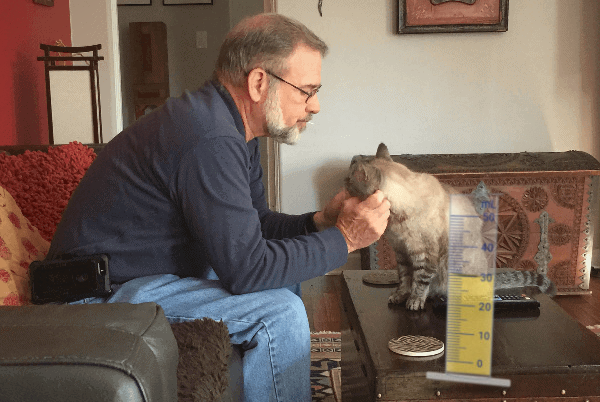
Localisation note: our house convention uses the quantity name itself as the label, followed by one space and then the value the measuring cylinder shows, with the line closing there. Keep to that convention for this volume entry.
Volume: 30 mL
